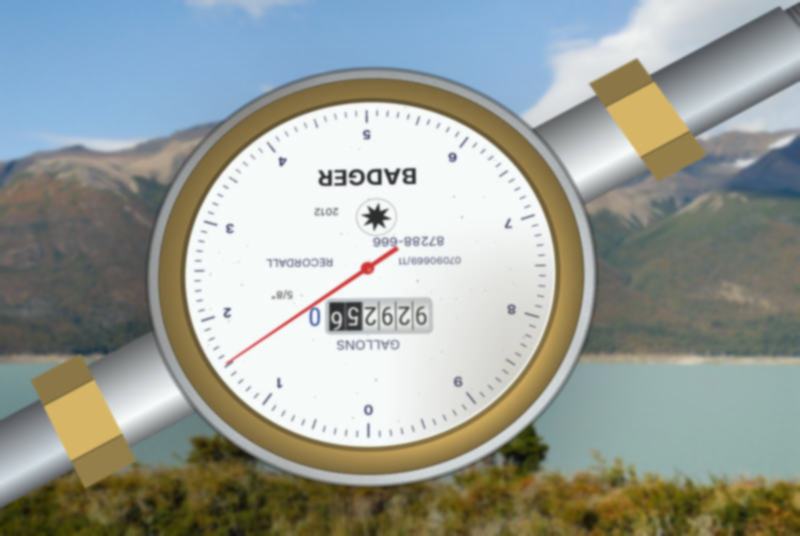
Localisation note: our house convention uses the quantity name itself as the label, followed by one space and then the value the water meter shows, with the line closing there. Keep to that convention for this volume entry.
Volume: 9292561.5 gal
